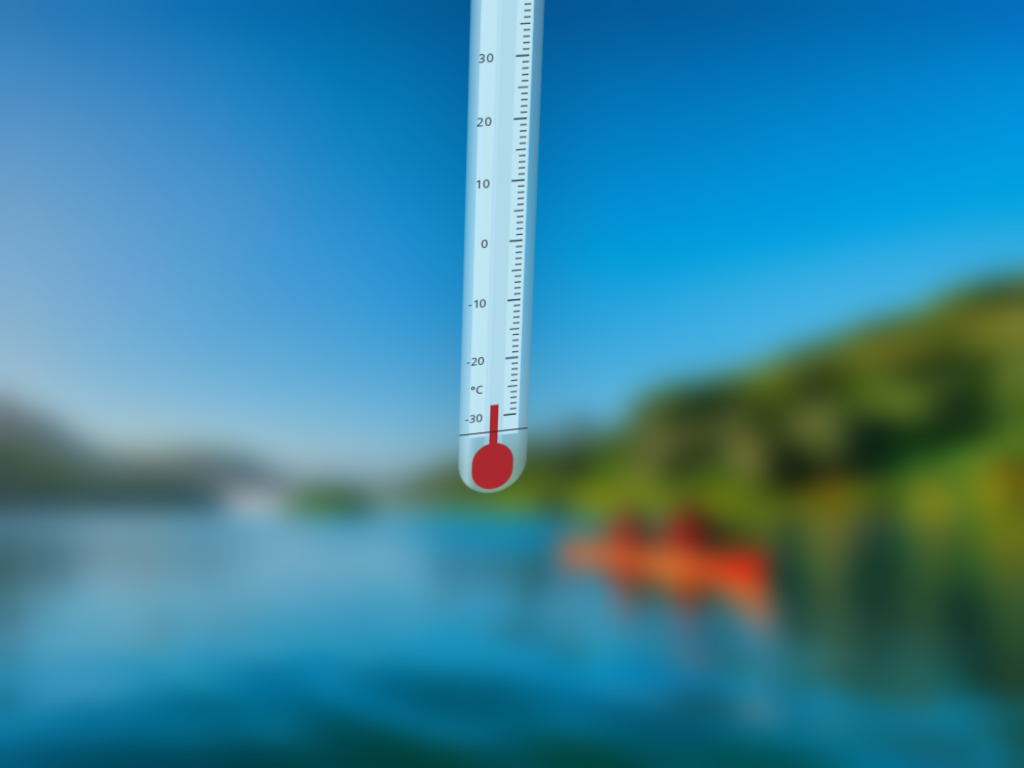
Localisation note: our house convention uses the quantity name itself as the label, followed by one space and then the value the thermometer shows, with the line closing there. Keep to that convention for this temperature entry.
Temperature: -28 °C
